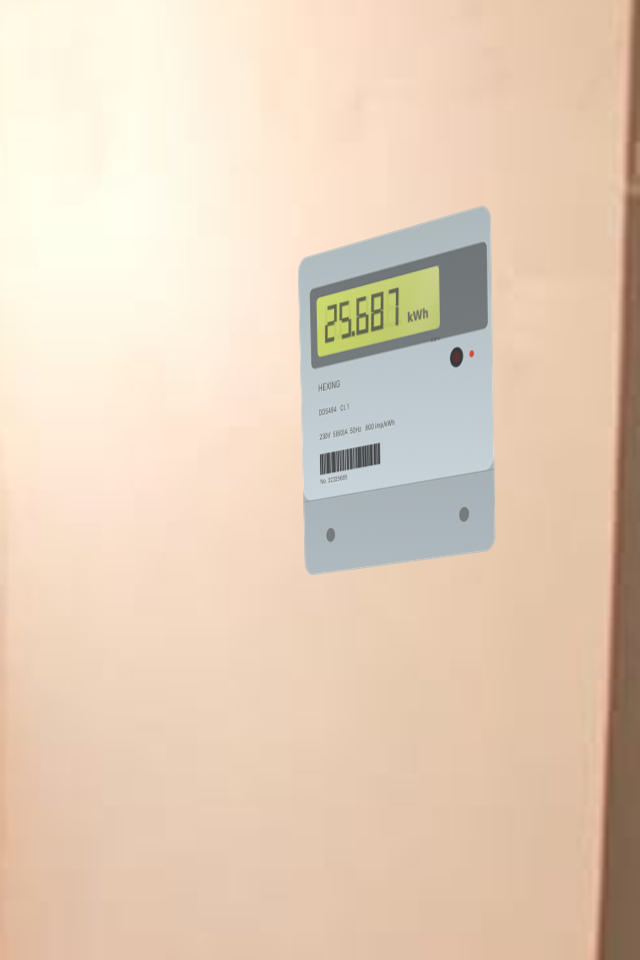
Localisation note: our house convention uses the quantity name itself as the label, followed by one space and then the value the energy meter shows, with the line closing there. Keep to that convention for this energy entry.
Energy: 25.687 kWh
